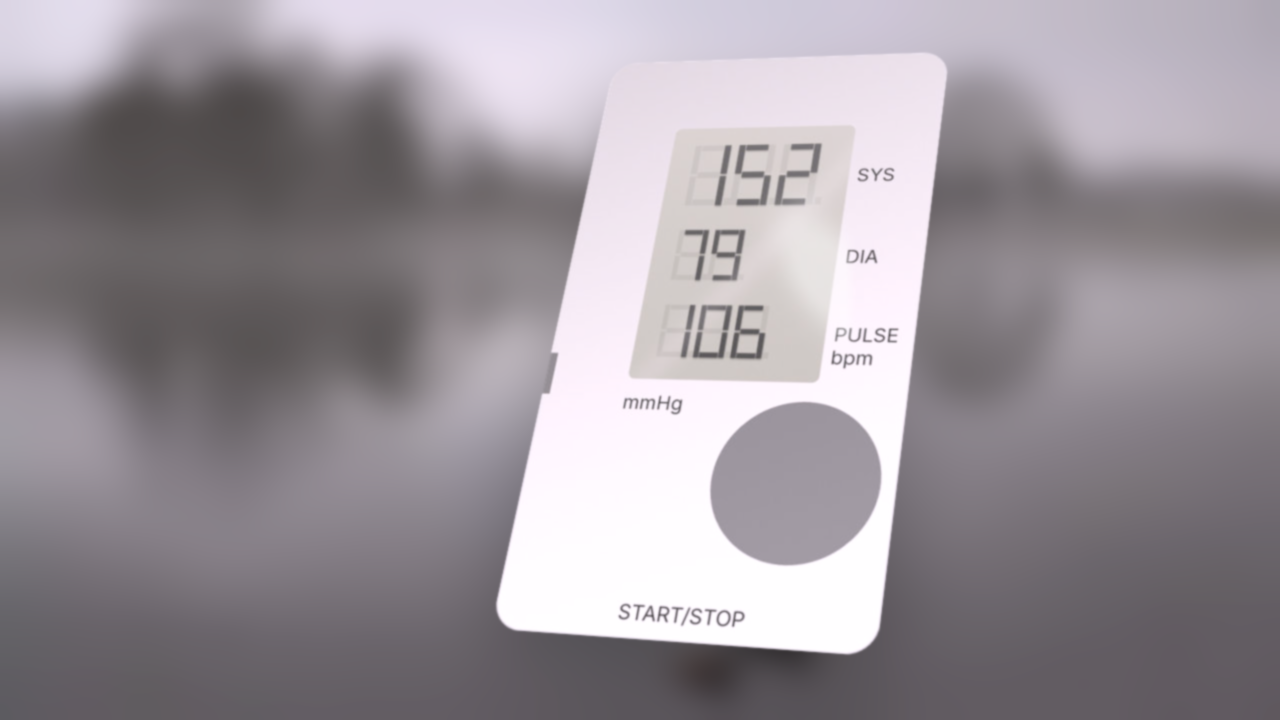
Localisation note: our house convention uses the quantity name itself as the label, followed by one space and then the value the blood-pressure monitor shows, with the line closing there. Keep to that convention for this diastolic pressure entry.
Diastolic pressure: 79 mmHg
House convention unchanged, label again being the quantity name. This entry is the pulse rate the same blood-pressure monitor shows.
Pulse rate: 106 bpm
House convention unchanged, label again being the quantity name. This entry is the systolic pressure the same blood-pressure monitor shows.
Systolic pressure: 152 mmHg
